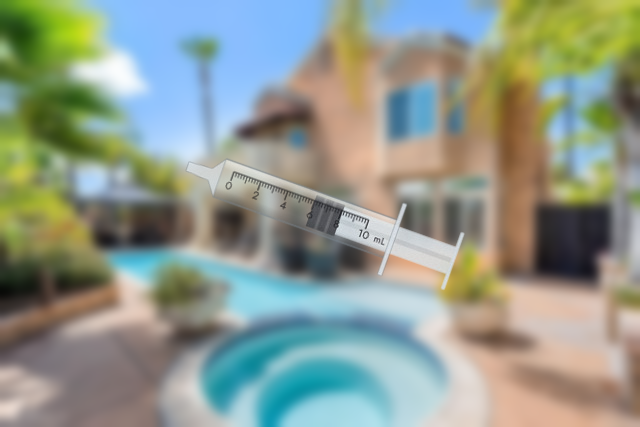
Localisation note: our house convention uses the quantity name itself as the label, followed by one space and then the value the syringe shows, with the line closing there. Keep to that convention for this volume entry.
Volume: 6 mL
